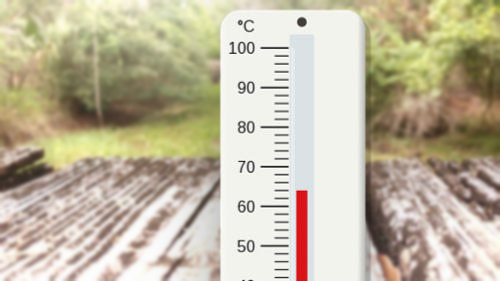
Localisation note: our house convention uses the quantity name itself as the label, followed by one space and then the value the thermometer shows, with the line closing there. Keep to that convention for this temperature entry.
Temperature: 64 °C
